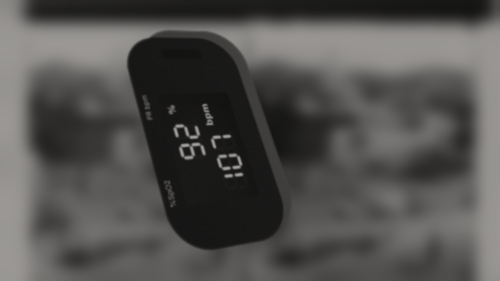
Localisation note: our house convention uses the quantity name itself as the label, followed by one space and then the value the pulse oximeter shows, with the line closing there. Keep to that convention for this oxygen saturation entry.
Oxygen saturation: 92 %
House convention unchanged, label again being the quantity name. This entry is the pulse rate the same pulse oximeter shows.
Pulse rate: 107 bpm
